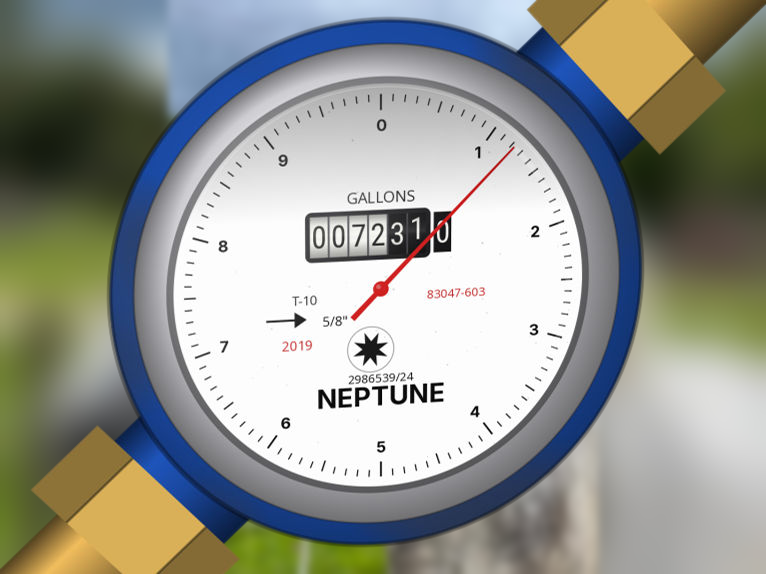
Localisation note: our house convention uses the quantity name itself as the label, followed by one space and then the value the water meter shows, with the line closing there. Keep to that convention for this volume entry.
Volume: 72311.2 gal
